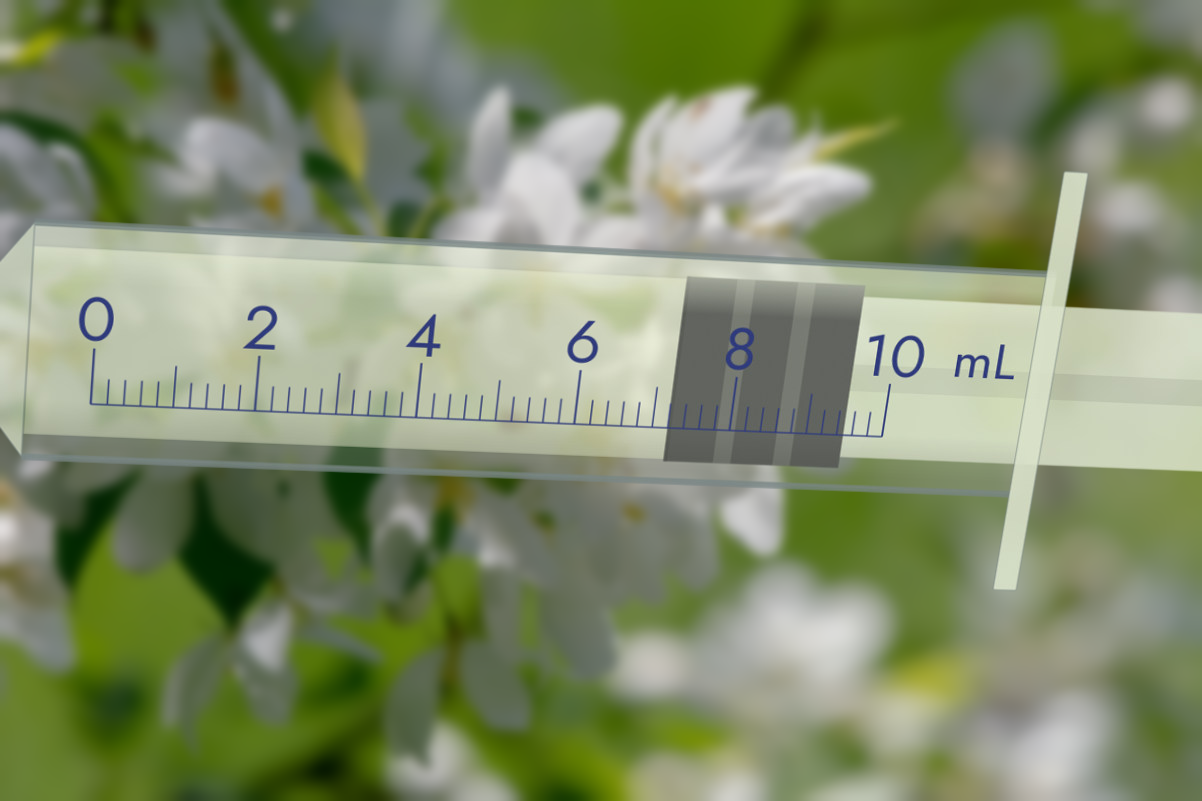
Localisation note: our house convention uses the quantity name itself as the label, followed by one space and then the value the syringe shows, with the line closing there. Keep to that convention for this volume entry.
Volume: 7.2 mL
